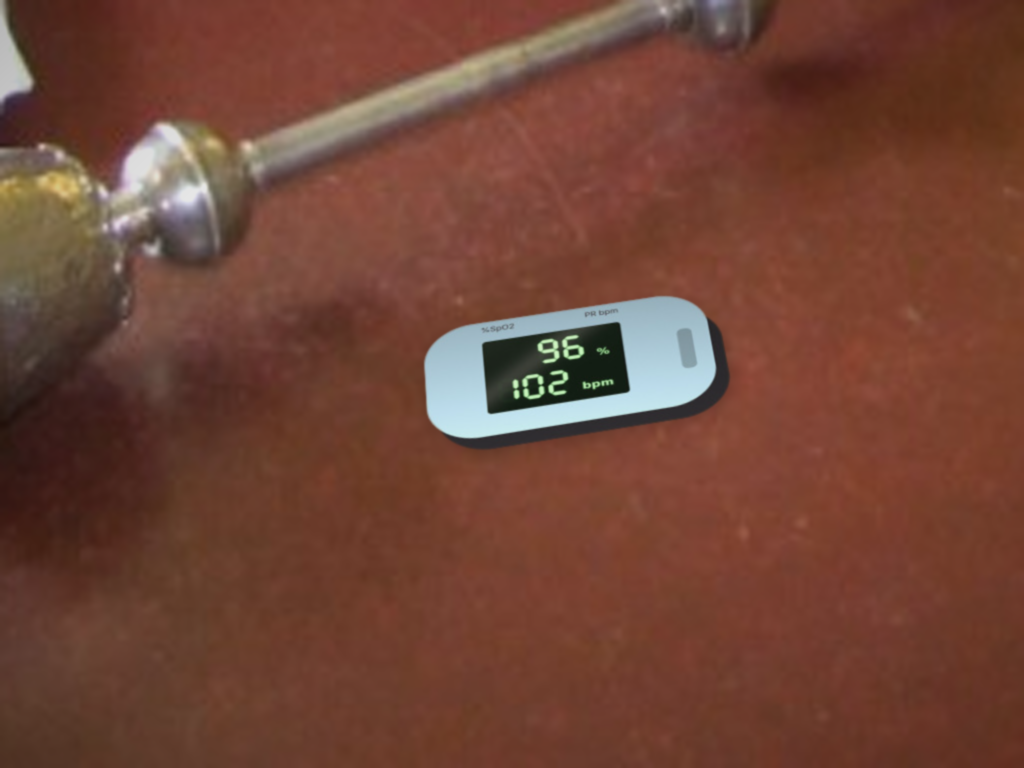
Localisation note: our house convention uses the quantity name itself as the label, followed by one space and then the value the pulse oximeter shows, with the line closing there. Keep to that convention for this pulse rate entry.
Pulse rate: 102 bpm
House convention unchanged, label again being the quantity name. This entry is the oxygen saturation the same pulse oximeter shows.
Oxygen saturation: 96 %
